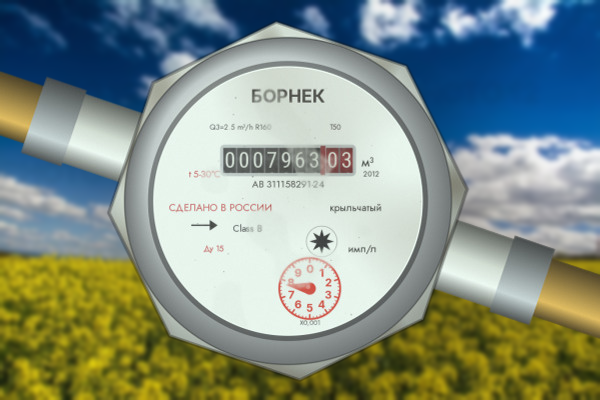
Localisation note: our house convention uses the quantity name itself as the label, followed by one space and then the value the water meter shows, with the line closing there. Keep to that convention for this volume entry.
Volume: 7963.037 m³
